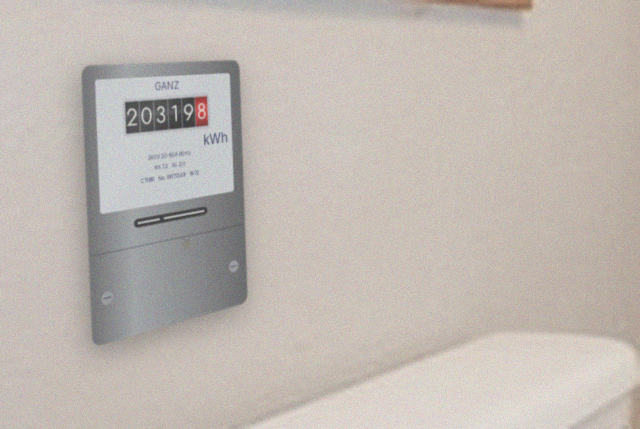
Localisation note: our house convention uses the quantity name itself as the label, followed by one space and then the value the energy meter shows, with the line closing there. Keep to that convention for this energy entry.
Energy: 20319.8 kWh
